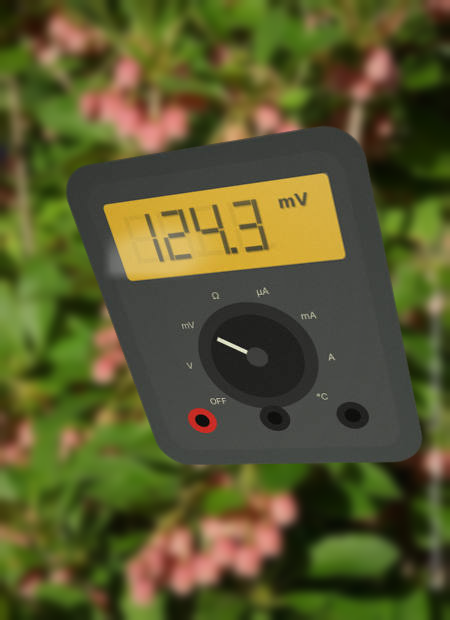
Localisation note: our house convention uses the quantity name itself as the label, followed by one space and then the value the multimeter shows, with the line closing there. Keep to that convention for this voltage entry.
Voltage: 124.3 mV
